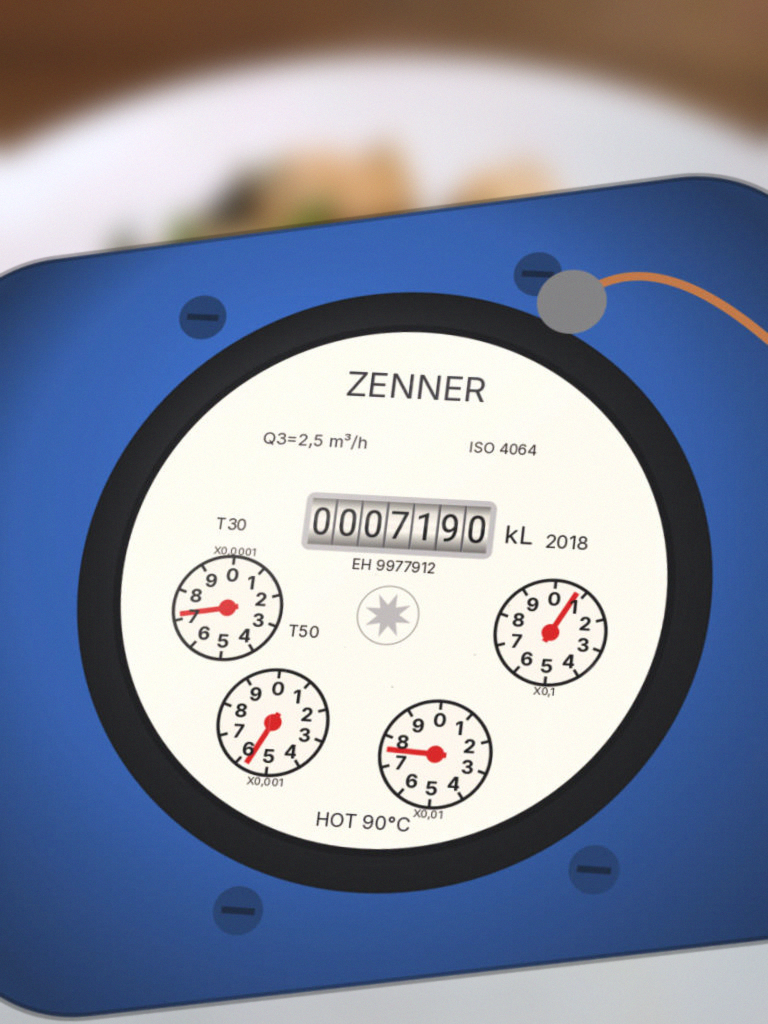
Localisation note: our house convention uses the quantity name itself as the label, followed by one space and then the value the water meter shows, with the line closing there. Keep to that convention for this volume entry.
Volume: 7190.0757 kL
